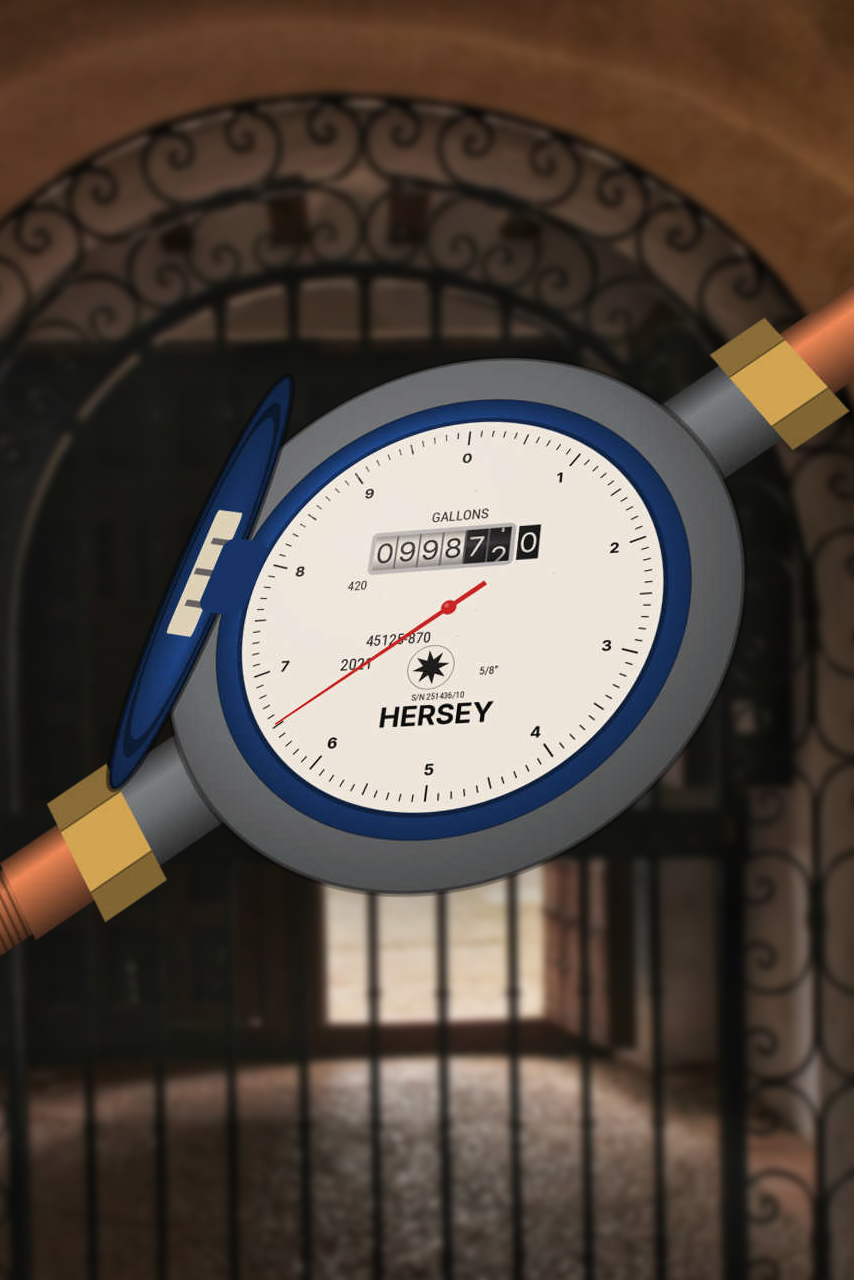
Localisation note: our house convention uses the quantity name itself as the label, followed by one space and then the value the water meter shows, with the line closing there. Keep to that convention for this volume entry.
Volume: 998716.5 gal
